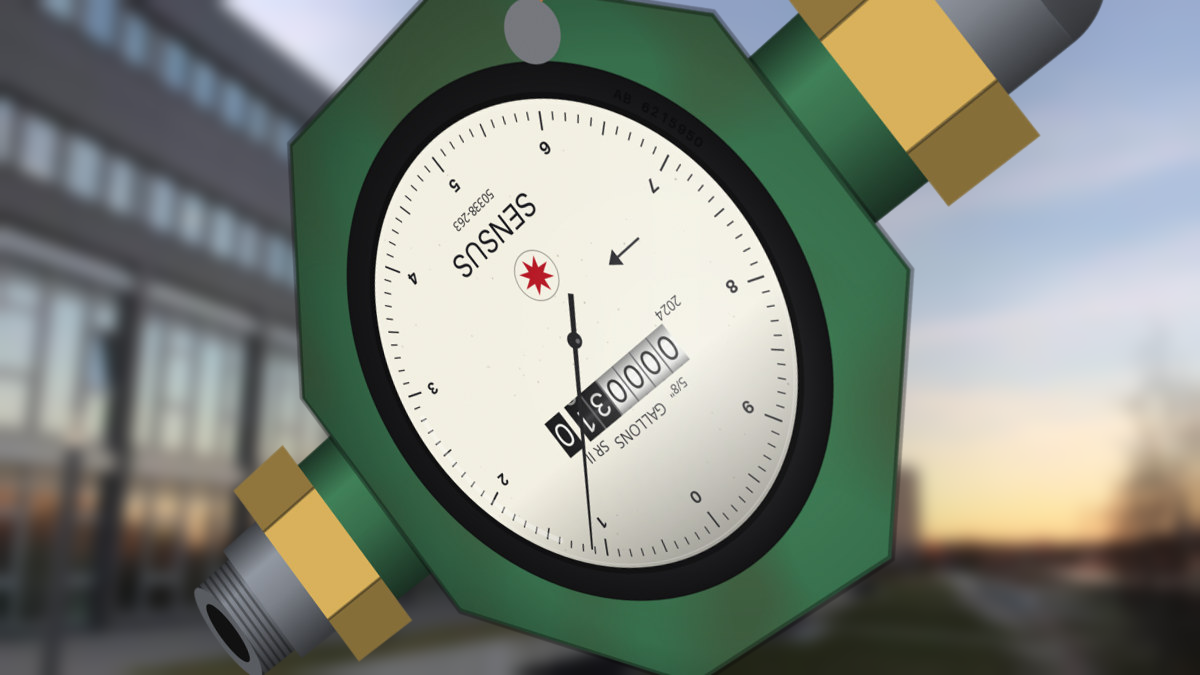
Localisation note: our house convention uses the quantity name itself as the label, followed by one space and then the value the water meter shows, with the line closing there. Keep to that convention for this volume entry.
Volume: 311.1 gal
